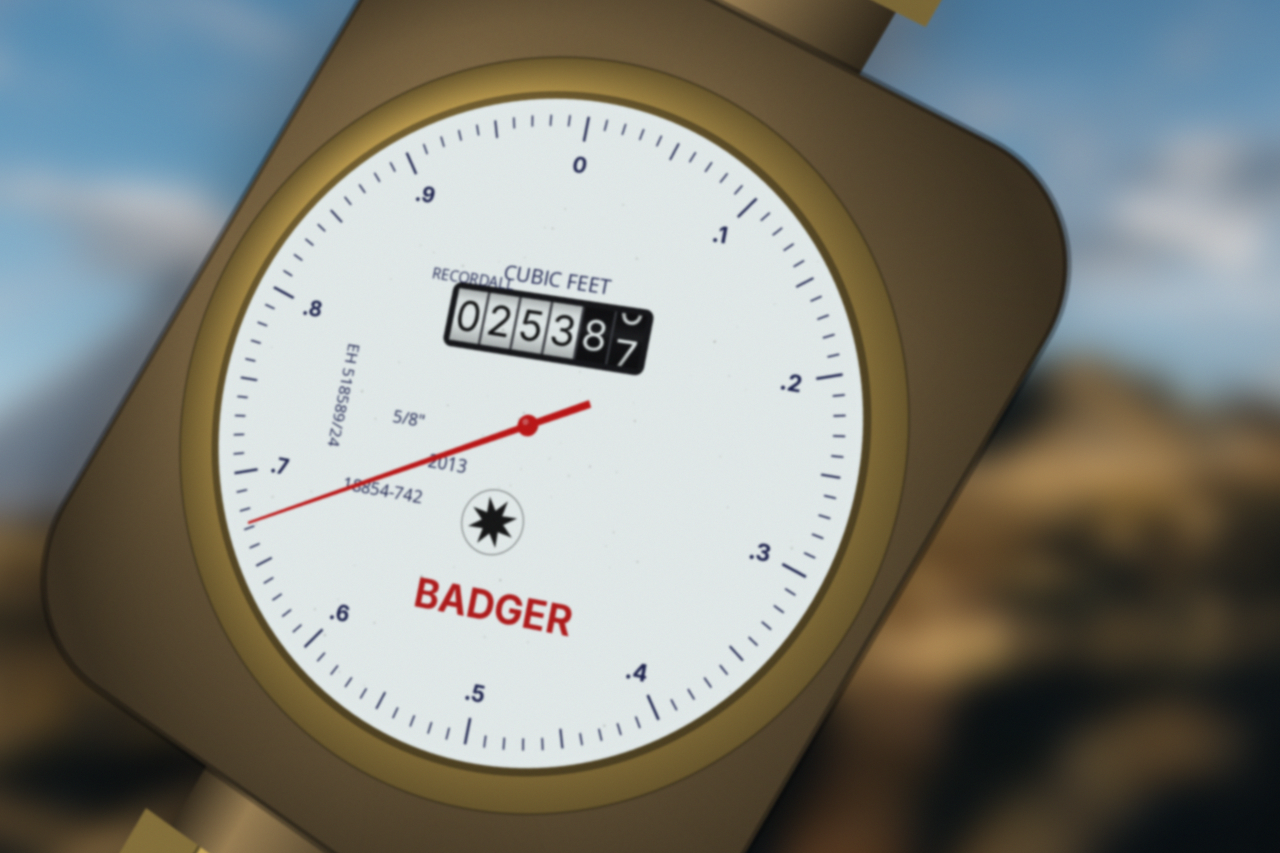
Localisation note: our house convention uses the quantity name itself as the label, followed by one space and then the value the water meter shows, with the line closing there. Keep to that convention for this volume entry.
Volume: 25386.67 ft³
